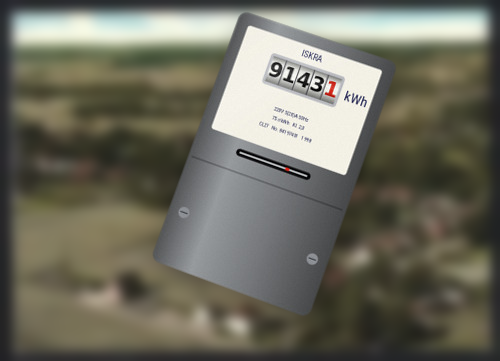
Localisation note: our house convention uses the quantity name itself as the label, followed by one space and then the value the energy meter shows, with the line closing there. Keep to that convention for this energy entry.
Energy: 9143.1 kWh
